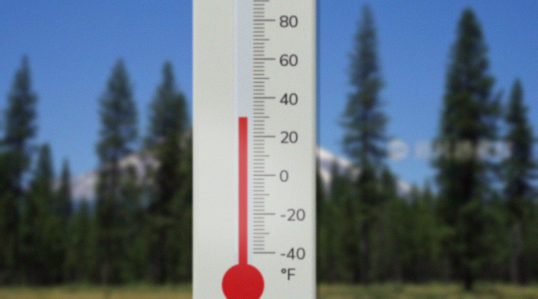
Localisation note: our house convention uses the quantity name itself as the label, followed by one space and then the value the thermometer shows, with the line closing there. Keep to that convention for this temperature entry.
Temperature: 30 °F
